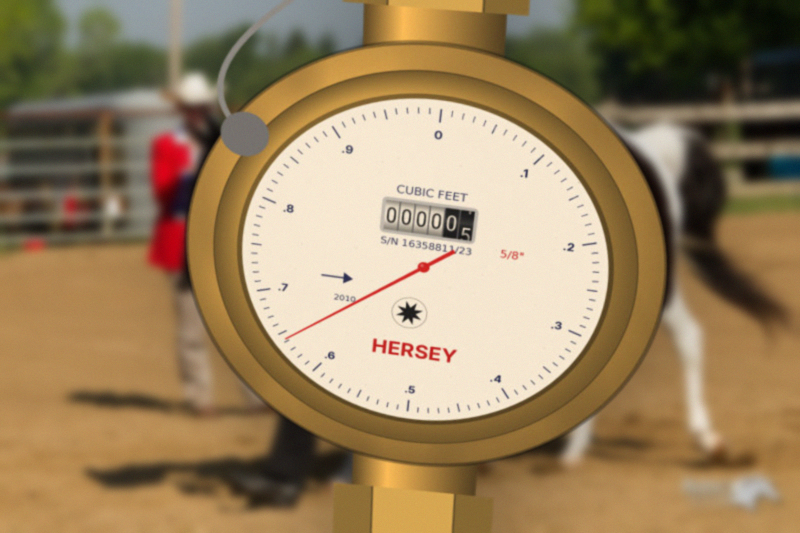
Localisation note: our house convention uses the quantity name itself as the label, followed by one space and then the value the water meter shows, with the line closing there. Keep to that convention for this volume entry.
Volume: 4.64 ft³
